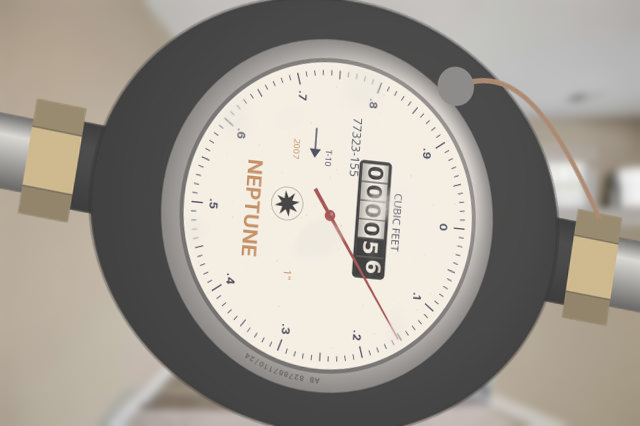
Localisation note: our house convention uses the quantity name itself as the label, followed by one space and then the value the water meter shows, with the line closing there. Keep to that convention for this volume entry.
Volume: 56.15 ft³
